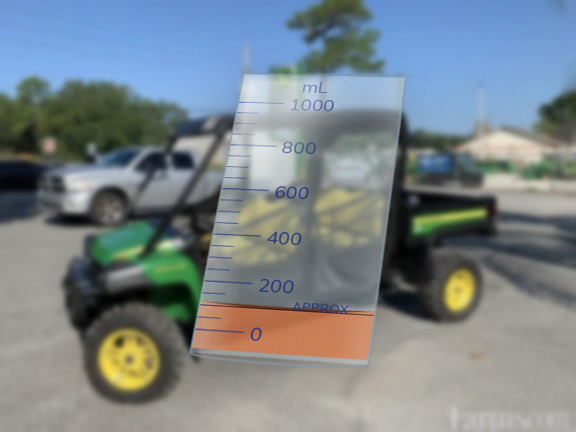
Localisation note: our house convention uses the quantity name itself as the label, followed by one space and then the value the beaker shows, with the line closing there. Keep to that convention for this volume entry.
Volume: 100 mL
